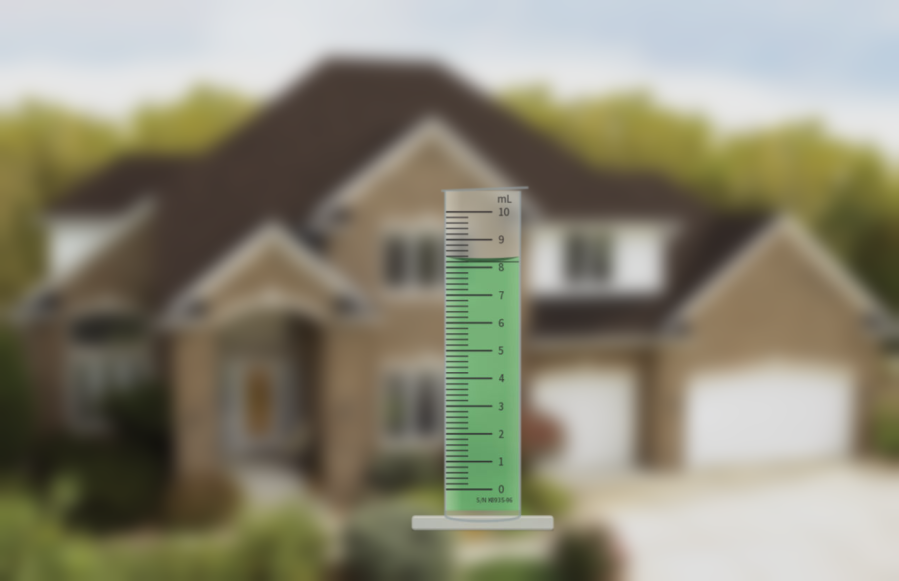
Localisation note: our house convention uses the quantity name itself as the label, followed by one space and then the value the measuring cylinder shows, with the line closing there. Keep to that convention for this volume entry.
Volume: 8.2 mL
